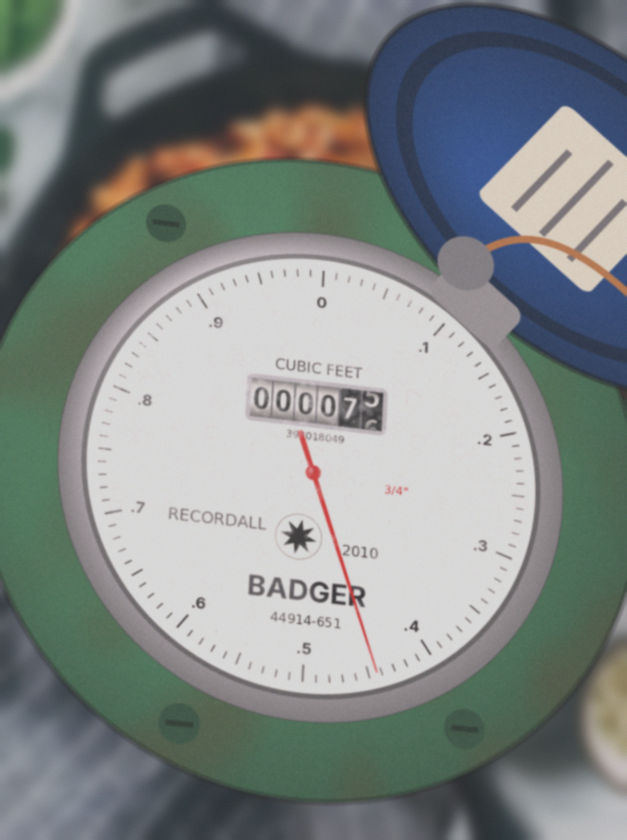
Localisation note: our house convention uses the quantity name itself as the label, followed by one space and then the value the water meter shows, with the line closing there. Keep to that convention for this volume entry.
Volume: 75.44 ft³
